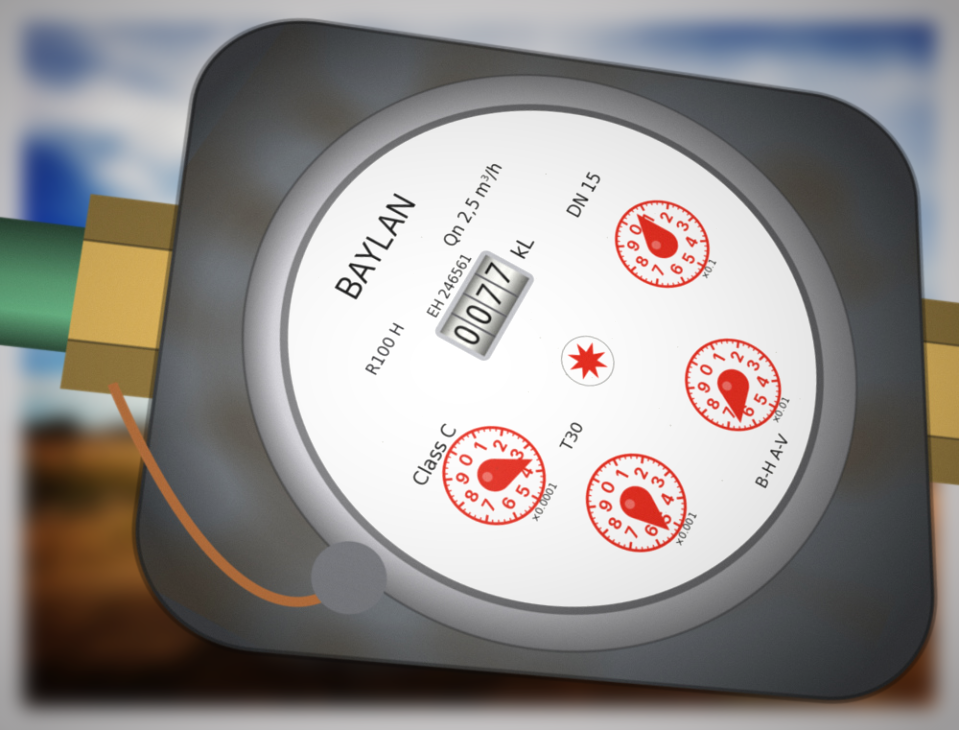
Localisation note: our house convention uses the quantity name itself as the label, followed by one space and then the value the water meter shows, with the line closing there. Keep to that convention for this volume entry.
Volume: 77.0653 kL
